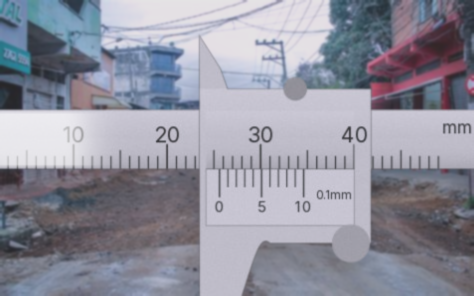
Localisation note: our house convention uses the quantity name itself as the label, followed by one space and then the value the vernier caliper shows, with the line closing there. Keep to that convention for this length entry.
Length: 25.6 mm
